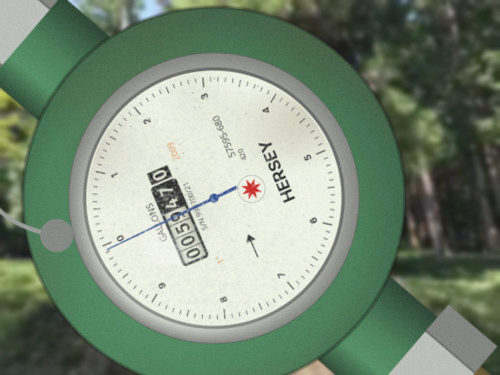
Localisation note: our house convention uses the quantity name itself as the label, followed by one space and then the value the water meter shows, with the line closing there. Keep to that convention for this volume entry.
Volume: 59469.9 gal
